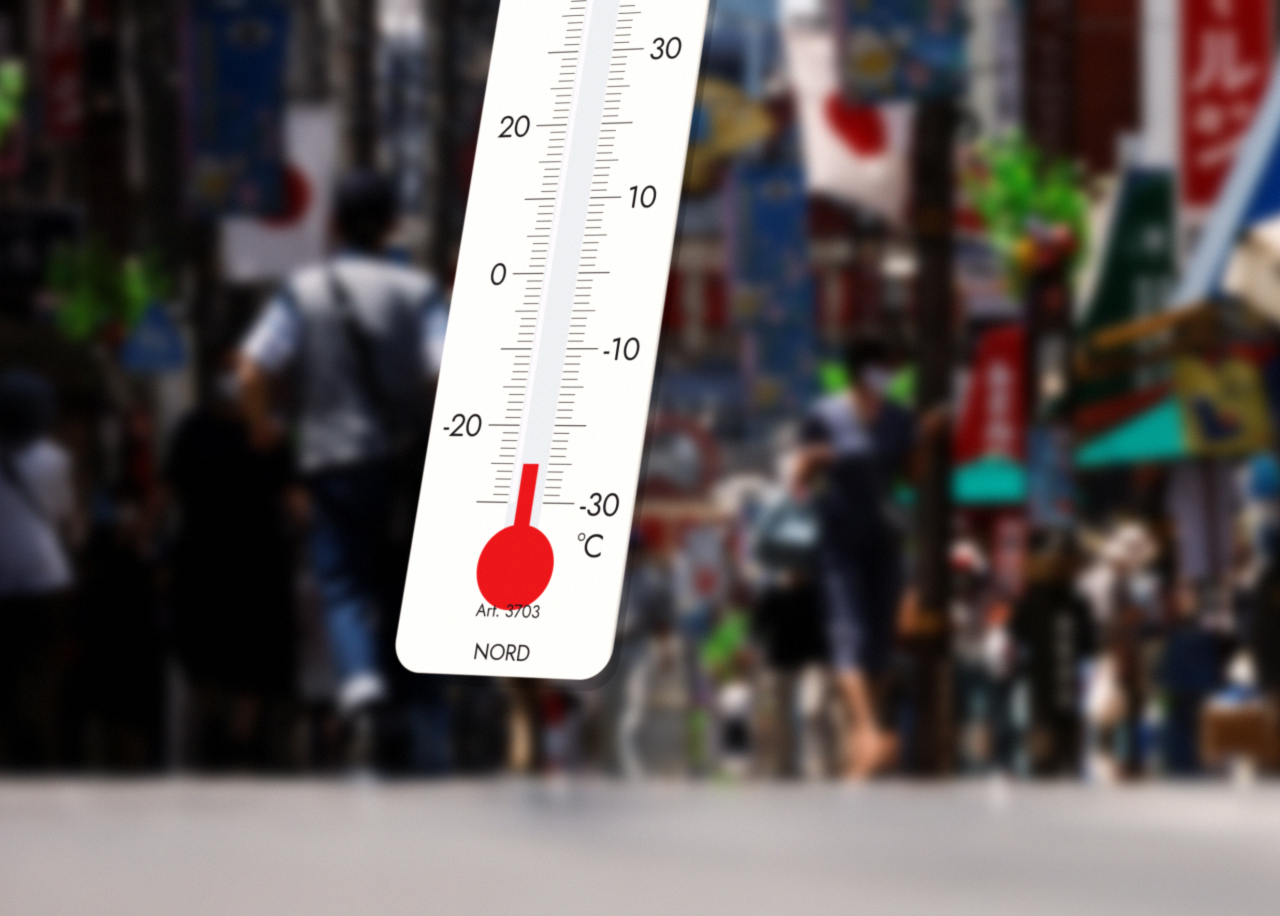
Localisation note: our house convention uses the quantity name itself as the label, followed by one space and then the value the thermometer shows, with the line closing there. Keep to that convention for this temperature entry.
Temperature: -25 °C
